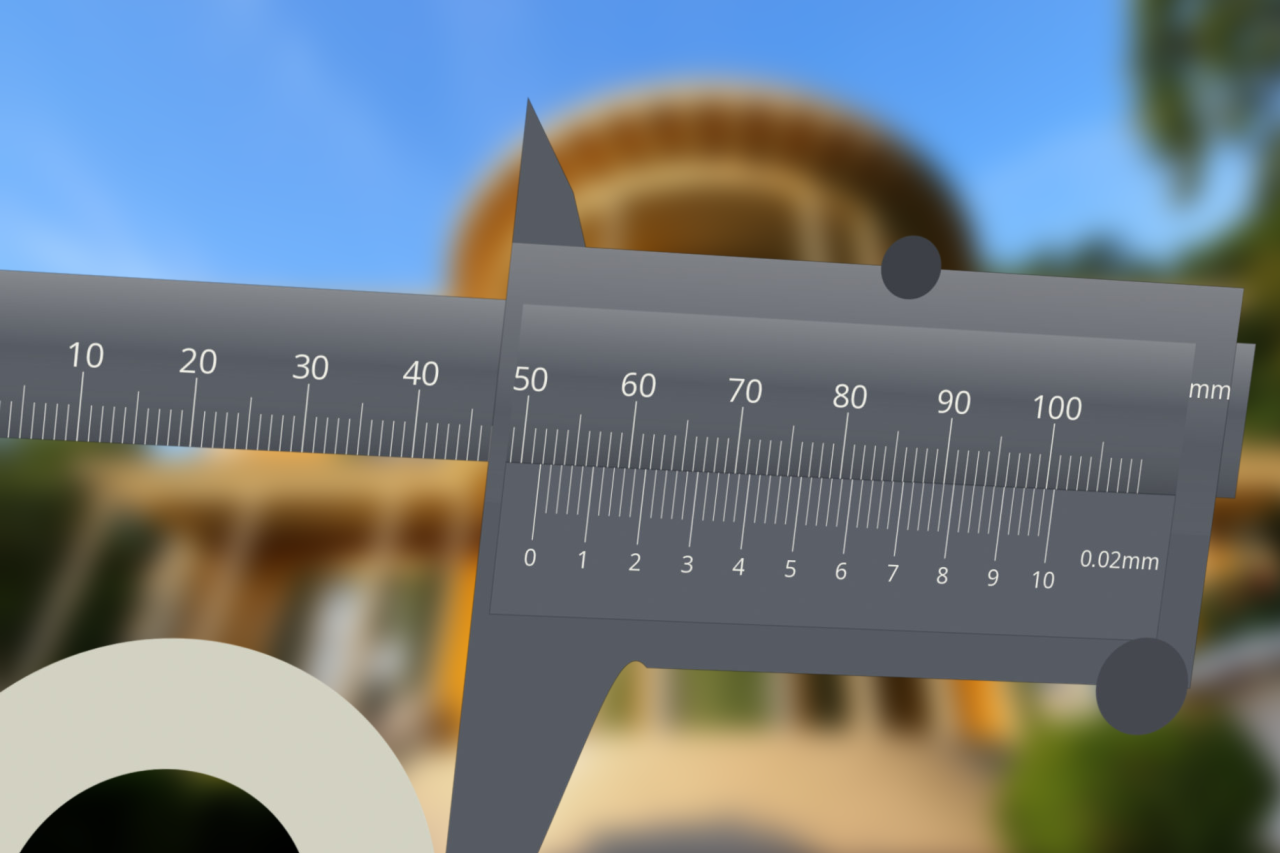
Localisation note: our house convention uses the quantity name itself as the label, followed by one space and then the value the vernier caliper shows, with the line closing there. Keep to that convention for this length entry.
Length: 51.8 mm
